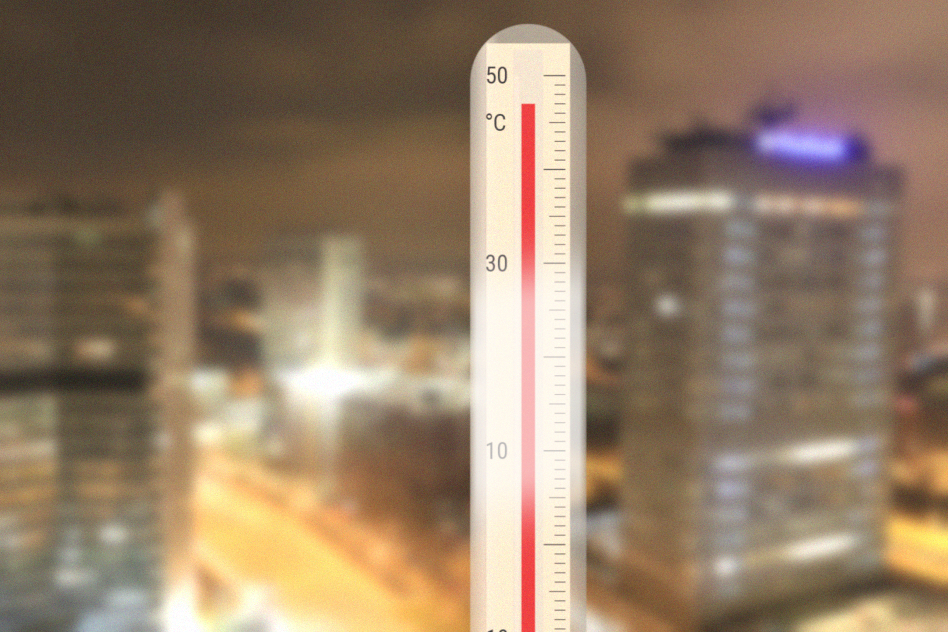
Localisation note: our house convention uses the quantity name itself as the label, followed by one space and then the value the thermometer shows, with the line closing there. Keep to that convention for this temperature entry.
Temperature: 47 °C
